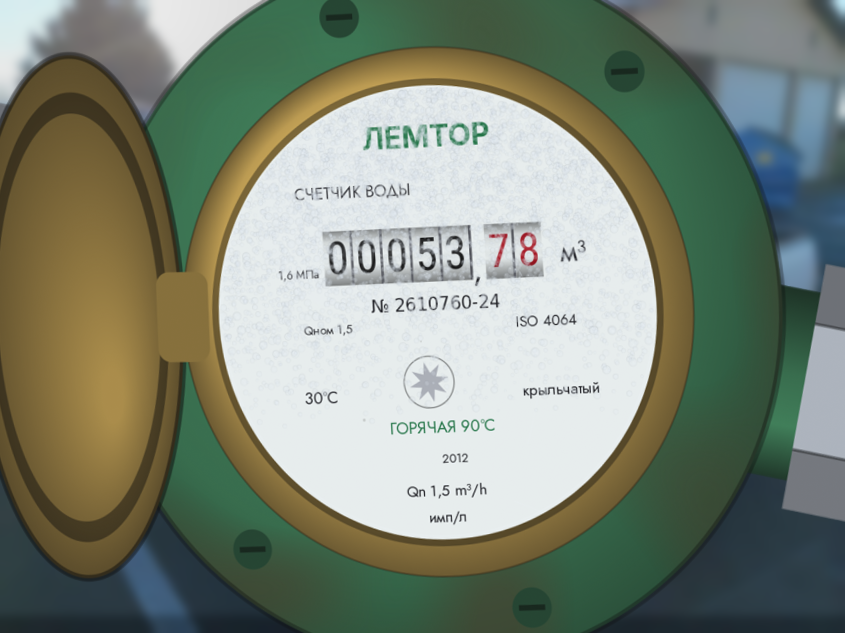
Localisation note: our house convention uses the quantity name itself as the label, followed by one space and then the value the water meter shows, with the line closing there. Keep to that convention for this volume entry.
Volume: 53.78 m³
